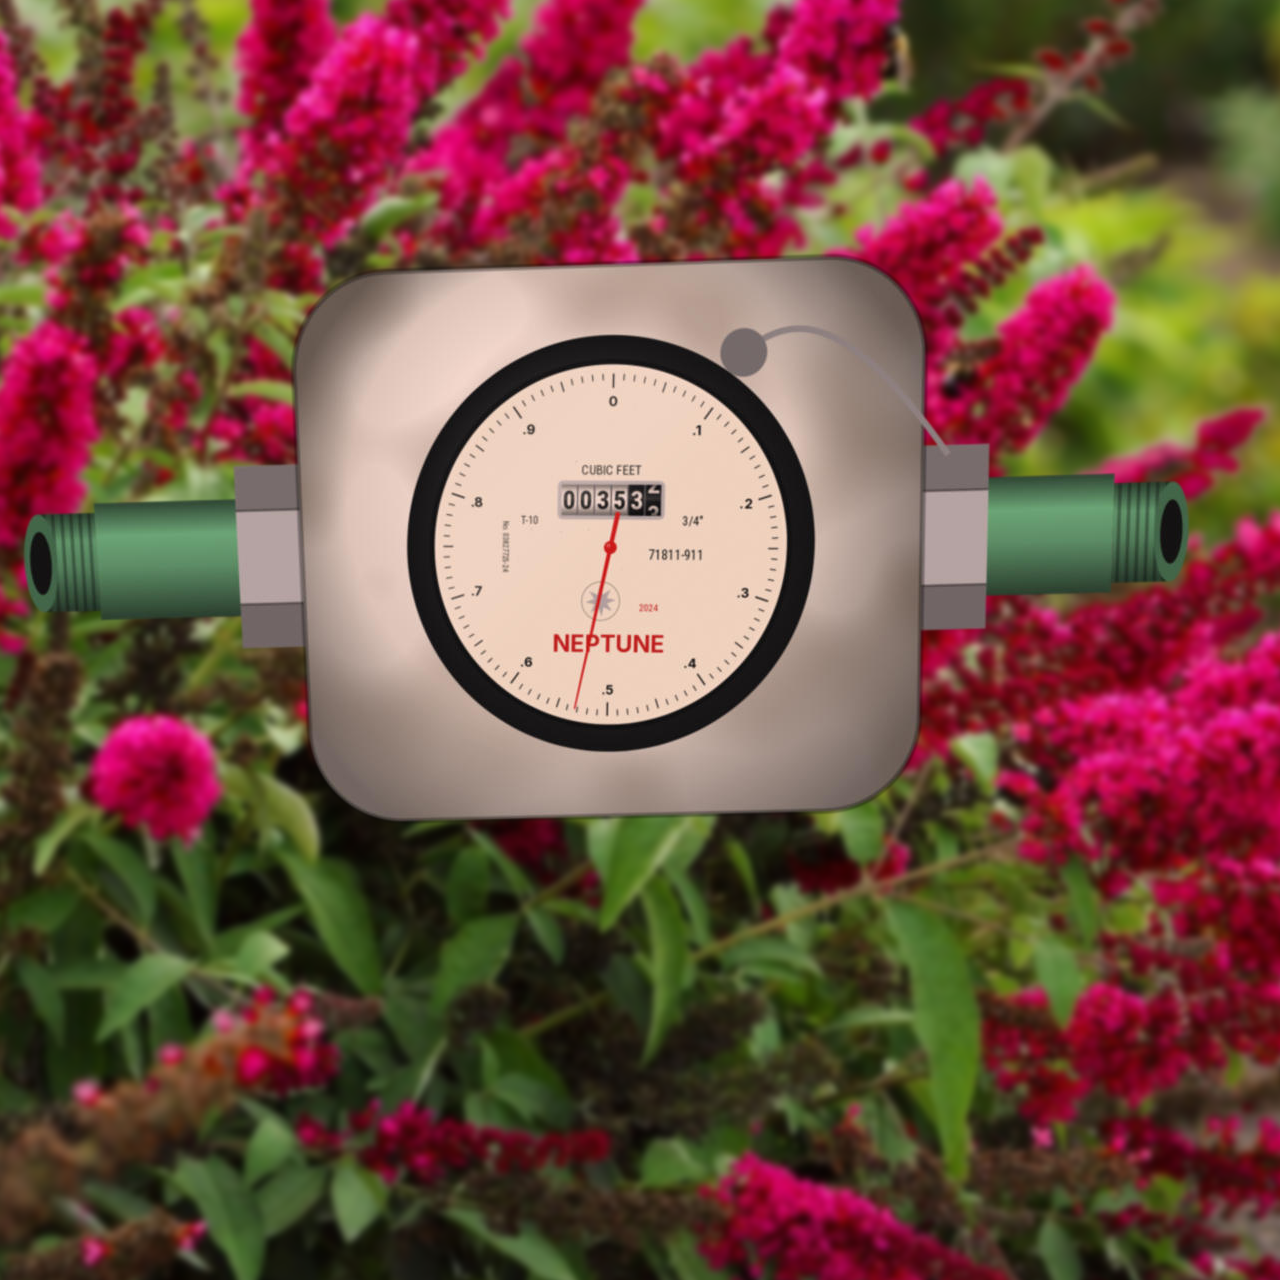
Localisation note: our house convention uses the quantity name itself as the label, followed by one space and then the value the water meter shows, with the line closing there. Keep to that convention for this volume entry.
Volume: 3532.53 ft³
